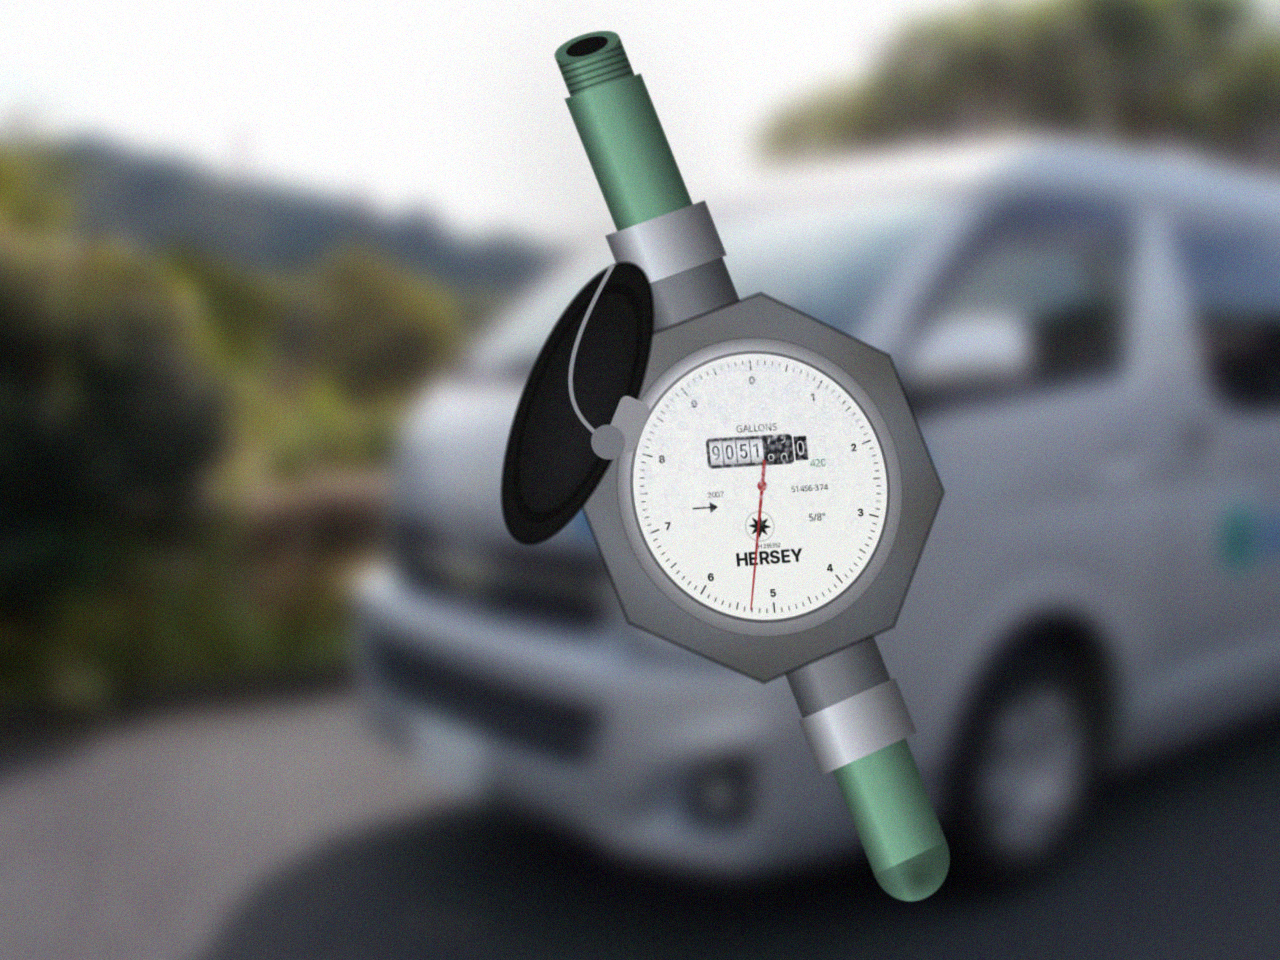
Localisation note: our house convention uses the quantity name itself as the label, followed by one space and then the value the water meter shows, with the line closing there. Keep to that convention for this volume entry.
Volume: 9051795.3 gal
